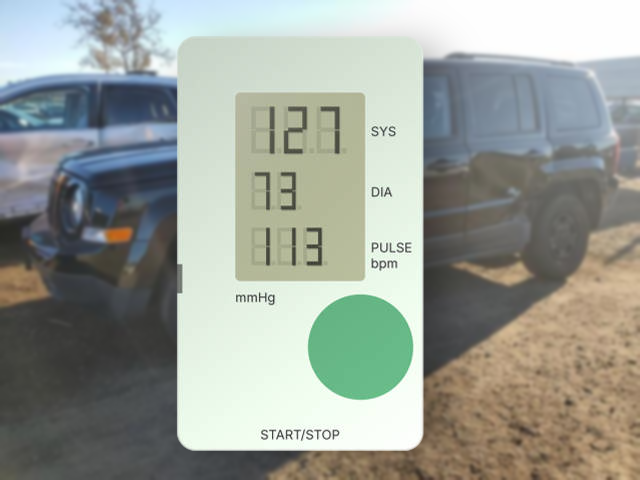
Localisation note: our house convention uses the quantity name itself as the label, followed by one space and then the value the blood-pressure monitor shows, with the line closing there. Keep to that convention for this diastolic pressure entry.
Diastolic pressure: 73 mmHg
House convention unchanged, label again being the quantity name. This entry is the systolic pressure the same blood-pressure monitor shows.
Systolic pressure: 127 mmHg
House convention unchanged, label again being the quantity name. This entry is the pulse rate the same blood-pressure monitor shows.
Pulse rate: 113 bpm
